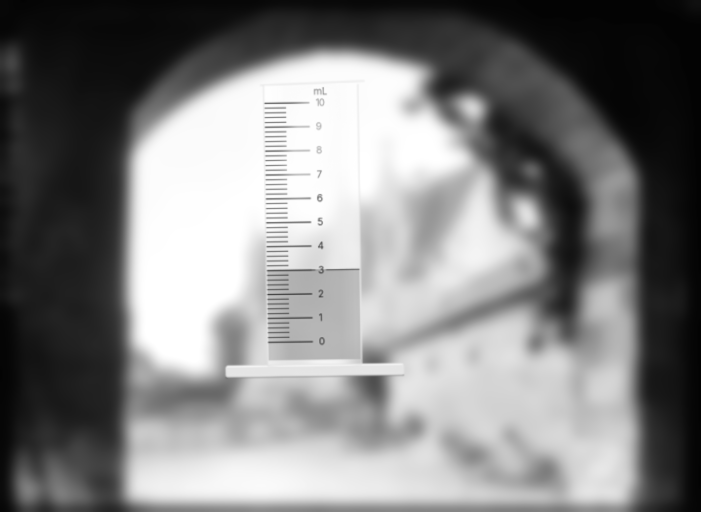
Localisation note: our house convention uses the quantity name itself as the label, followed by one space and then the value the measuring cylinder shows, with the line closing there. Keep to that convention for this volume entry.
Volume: 3 mL
